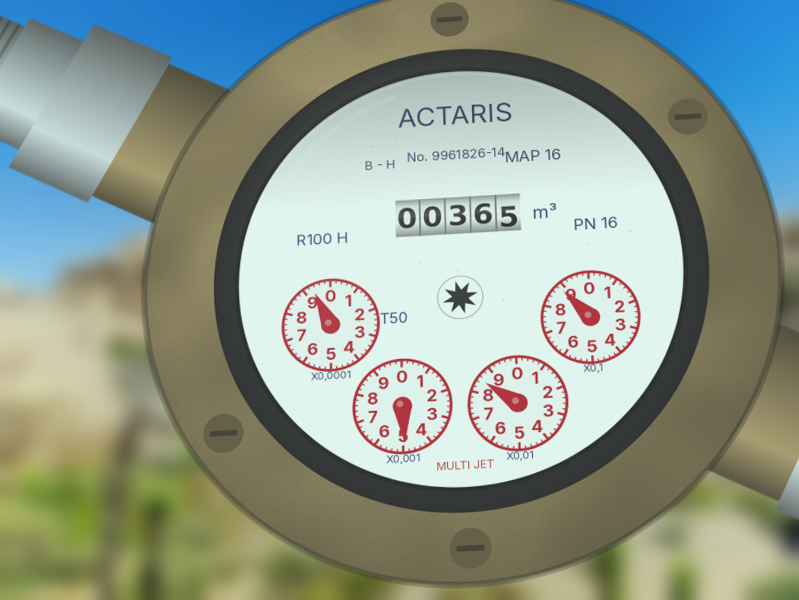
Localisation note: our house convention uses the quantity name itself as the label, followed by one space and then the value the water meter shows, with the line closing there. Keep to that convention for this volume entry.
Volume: 364.8849 m³
